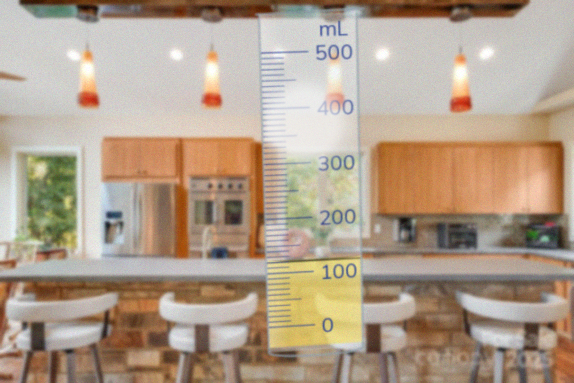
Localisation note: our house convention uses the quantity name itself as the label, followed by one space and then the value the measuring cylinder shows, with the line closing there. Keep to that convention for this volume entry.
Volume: 120 mL
